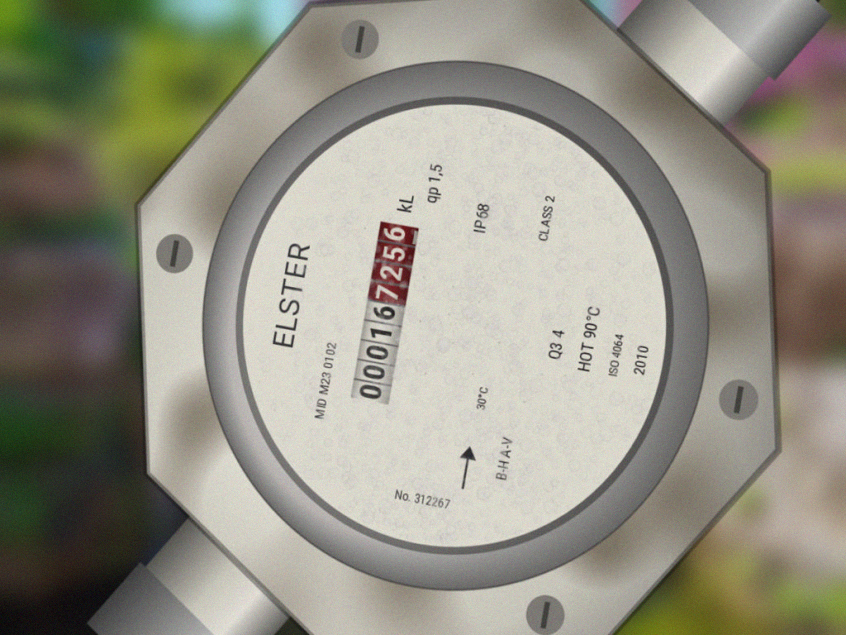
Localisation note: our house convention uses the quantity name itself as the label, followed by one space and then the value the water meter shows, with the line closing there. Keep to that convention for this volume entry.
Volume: 16.7256 kL
